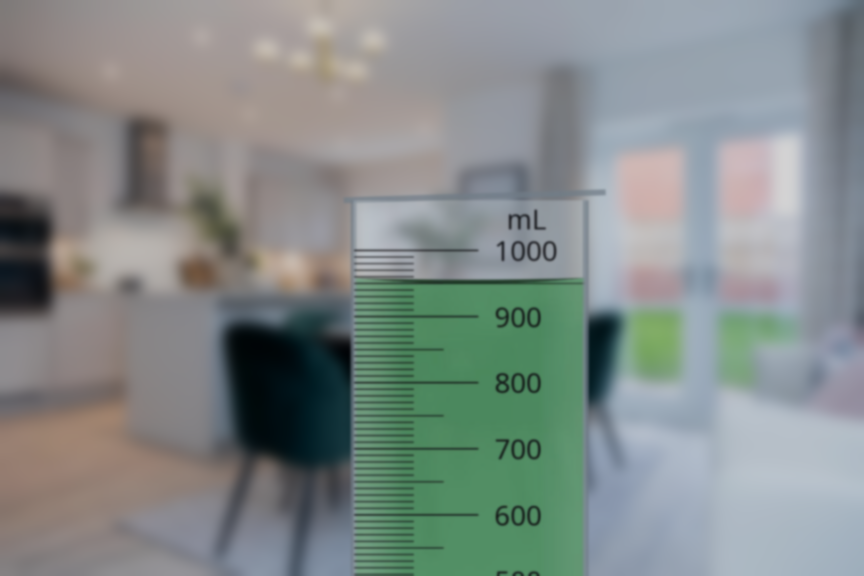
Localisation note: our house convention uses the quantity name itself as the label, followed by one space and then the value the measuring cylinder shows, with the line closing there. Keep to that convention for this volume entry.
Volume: 950 mL
